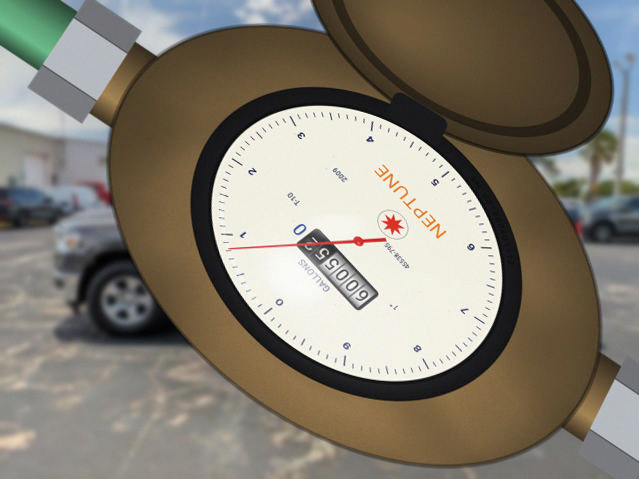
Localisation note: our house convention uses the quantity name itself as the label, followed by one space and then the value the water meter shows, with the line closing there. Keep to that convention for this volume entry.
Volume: 6005520.8 gal
